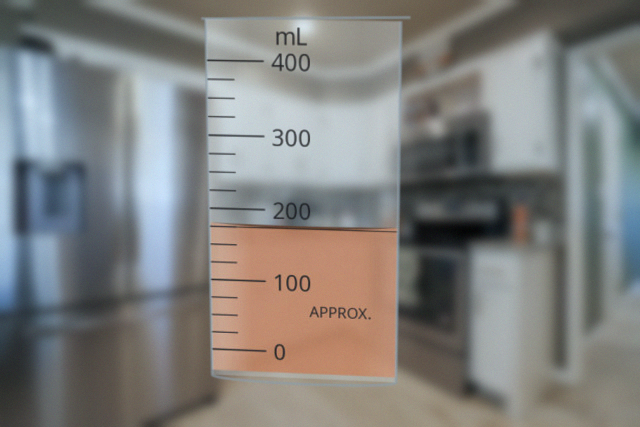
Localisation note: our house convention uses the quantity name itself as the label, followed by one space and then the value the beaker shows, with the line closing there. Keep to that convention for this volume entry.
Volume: 175 mL
